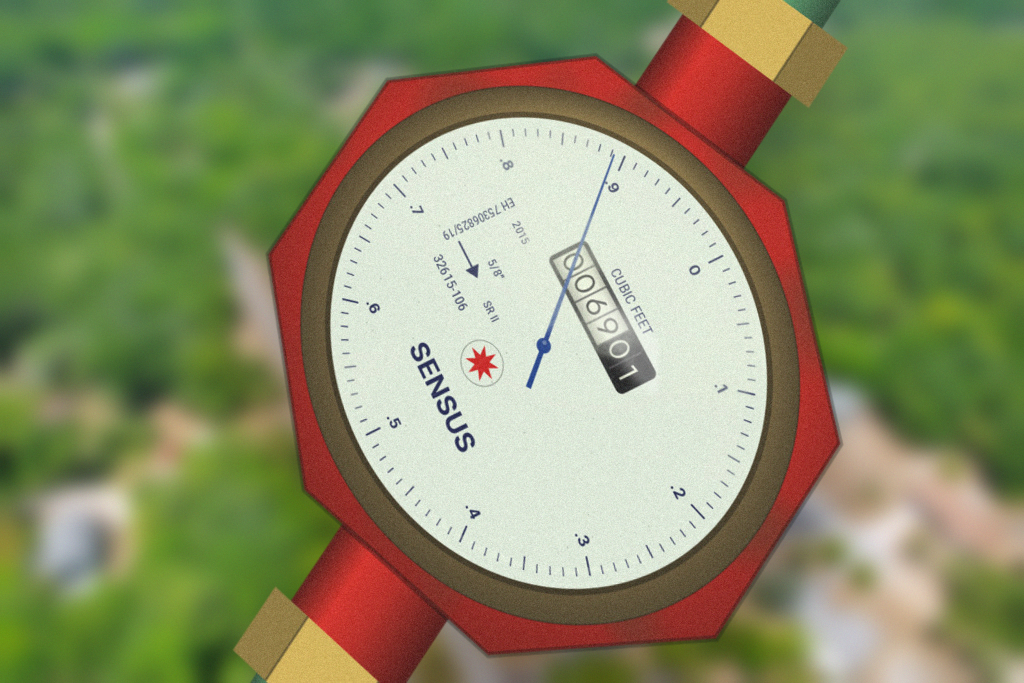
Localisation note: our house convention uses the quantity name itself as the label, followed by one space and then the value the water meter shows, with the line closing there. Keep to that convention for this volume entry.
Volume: 6900.89 ft³
